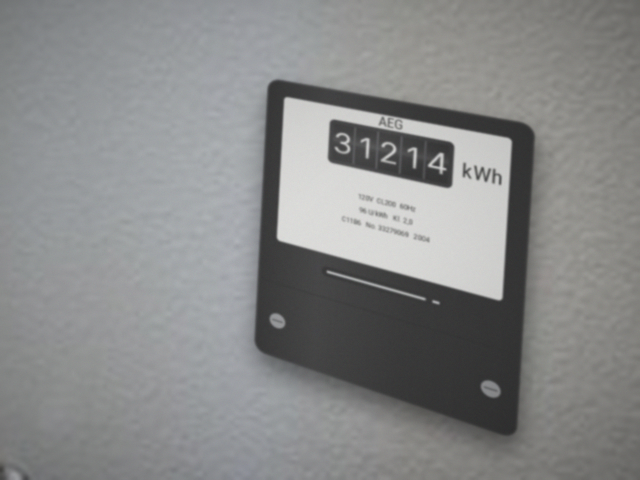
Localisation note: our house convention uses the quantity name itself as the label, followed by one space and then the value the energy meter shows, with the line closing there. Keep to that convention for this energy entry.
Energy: 31214 kWh
